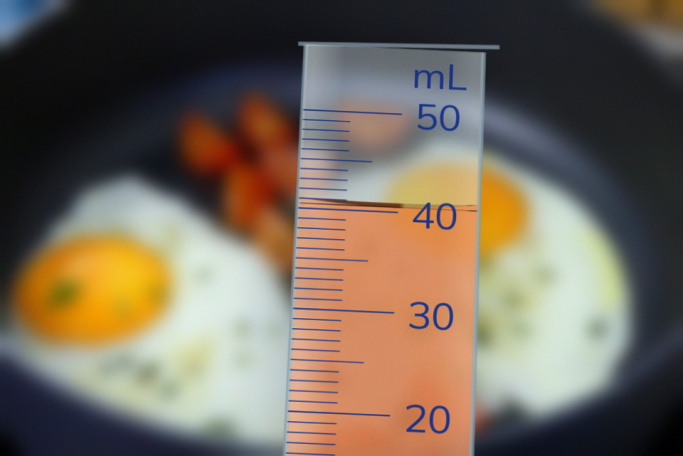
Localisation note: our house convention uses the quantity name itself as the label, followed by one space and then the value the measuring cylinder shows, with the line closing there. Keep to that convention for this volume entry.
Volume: 40.5 mL
